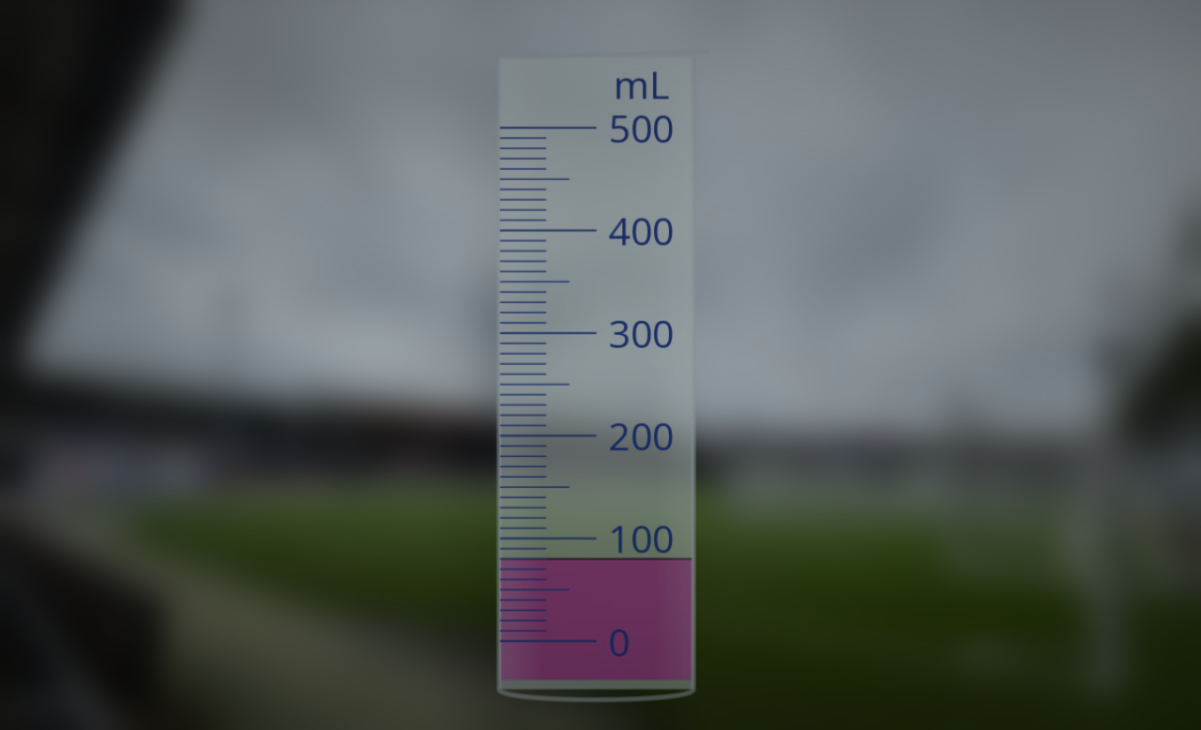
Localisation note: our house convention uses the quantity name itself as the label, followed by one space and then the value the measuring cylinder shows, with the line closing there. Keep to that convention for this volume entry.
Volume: 80 mL
